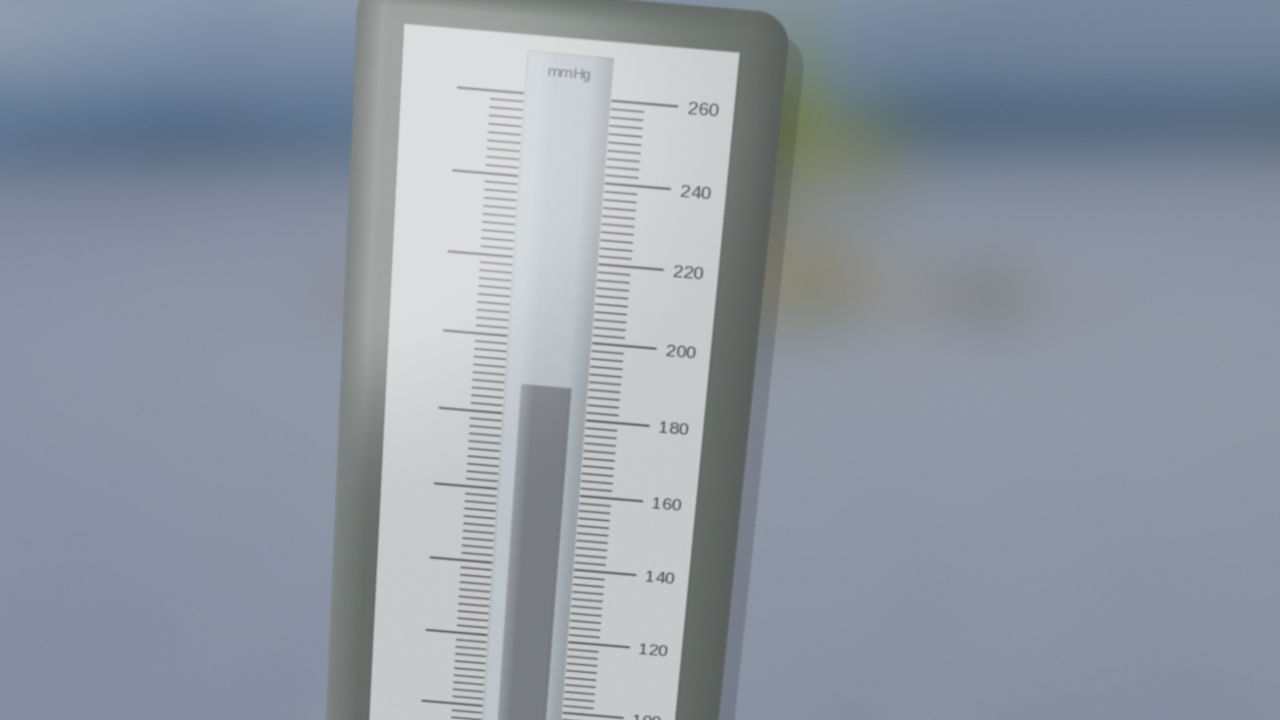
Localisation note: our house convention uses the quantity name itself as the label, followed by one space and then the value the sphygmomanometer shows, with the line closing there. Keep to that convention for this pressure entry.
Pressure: 188 mmHg
